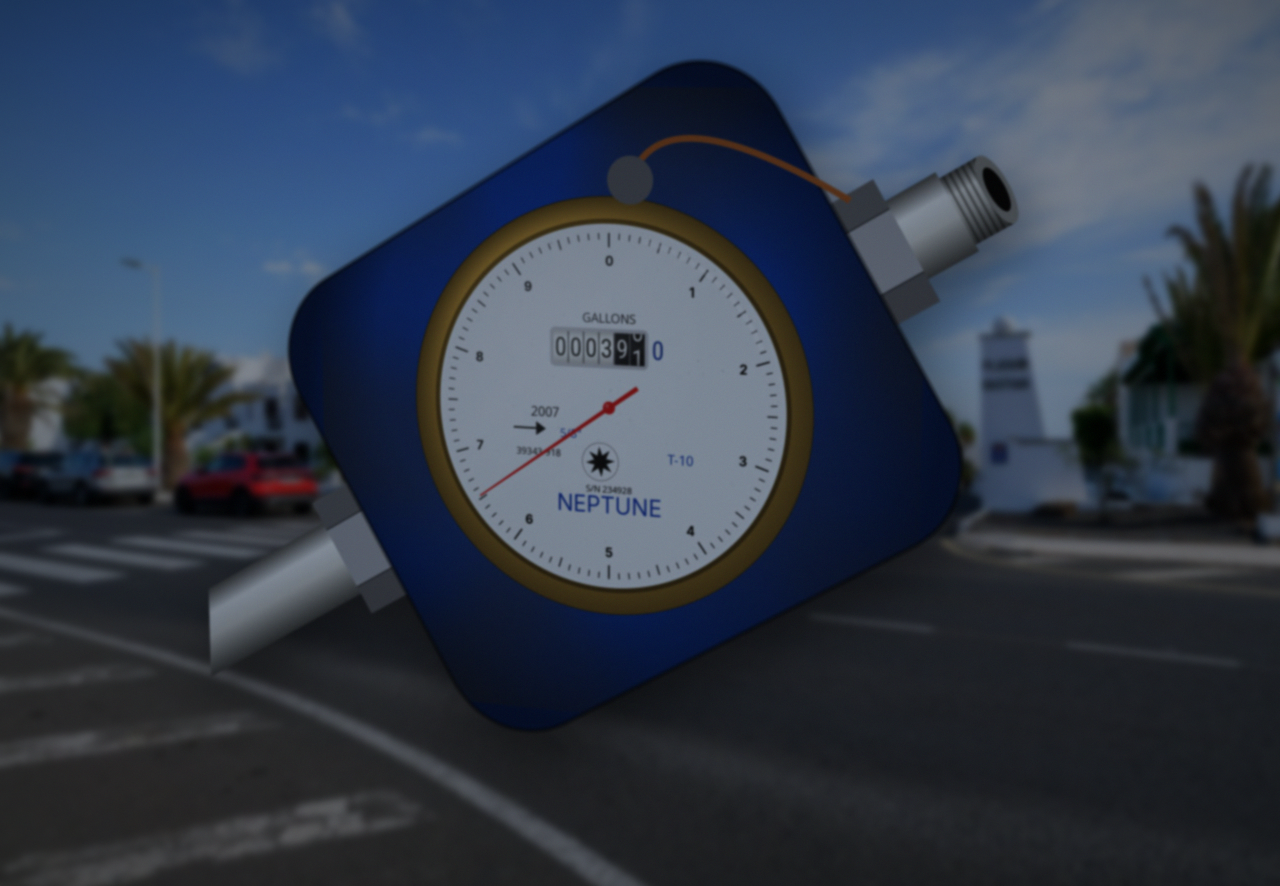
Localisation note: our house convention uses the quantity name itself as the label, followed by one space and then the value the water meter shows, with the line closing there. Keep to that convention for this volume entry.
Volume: 3906.5 gal
